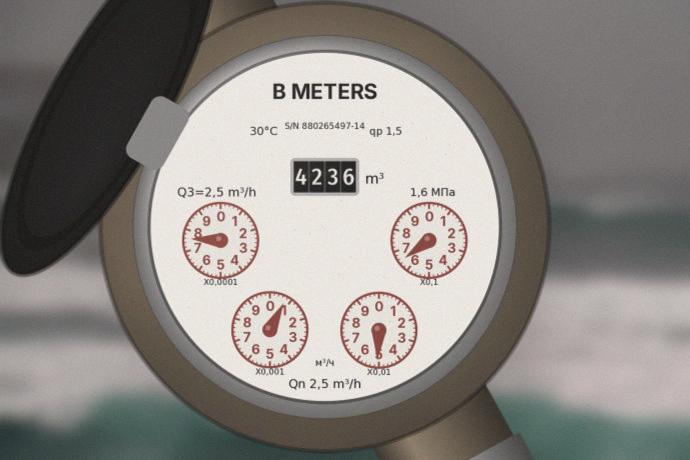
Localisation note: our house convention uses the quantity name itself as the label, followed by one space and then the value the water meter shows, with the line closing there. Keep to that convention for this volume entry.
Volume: 4236.6507 m³
